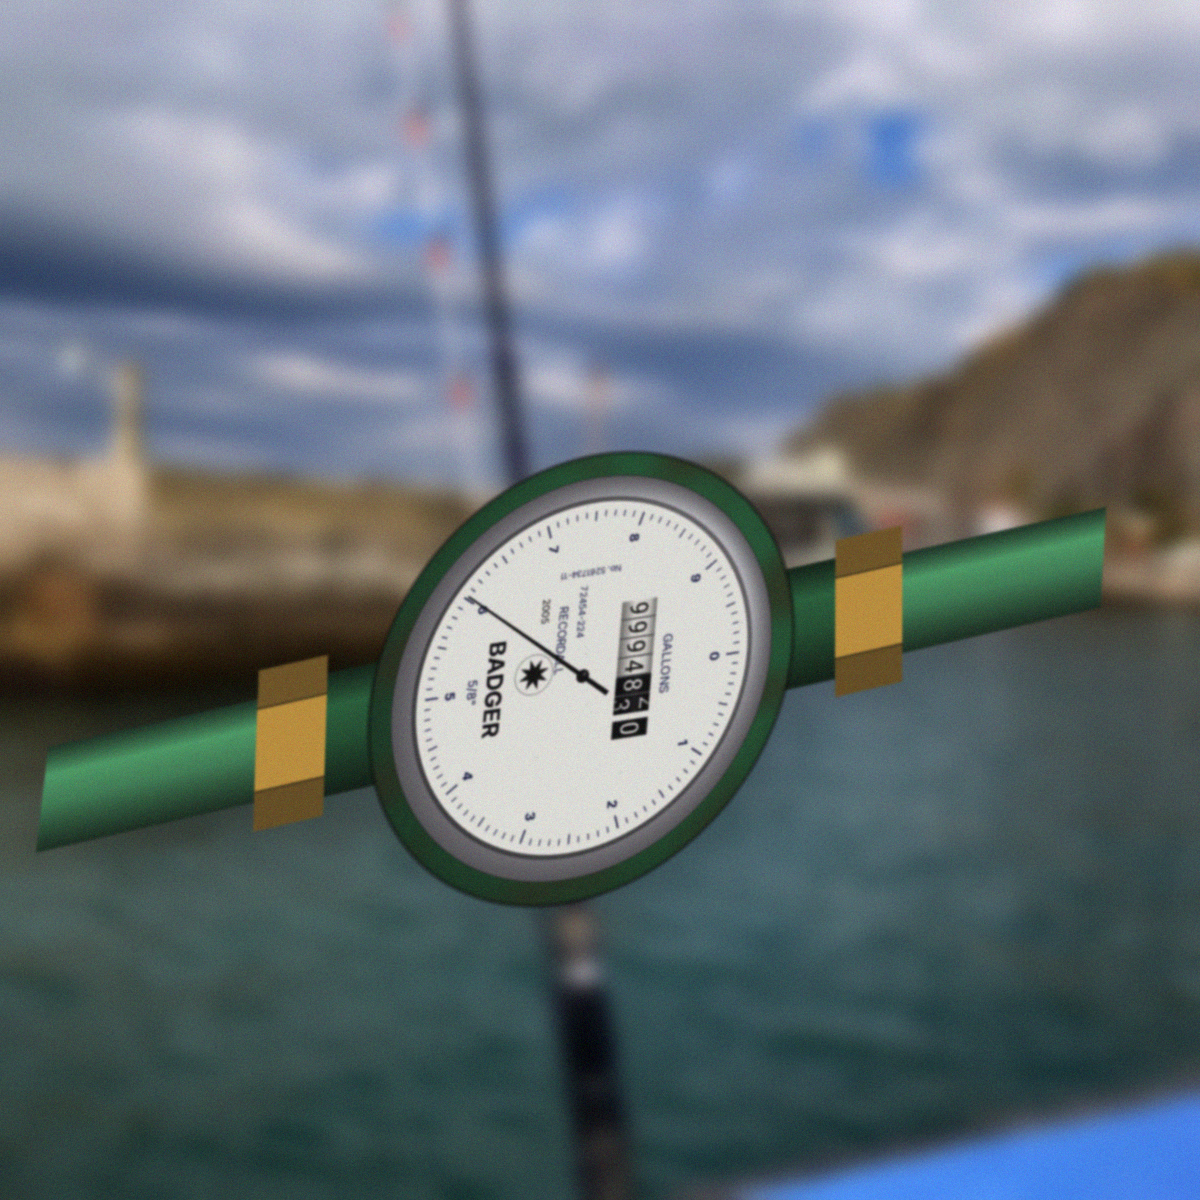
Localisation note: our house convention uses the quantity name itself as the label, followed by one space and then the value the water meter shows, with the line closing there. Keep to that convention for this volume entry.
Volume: 9994826.0 gal
